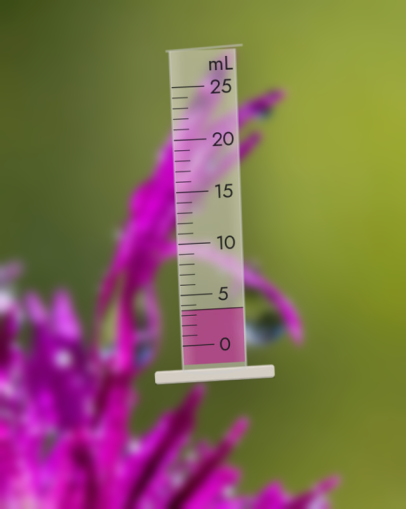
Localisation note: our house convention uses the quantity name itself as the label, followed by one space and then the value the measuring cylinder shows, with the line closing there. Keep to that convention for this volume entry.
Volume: 3.5 mL
